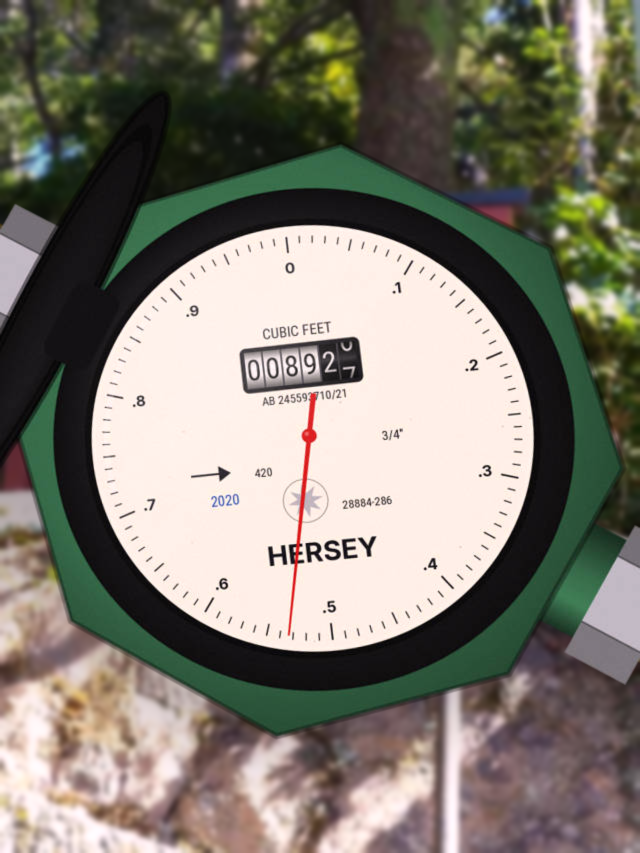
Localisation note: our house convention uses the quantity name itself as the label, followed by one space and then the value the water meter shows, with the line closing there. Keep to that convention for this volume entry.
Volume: 8926.53 ft³
